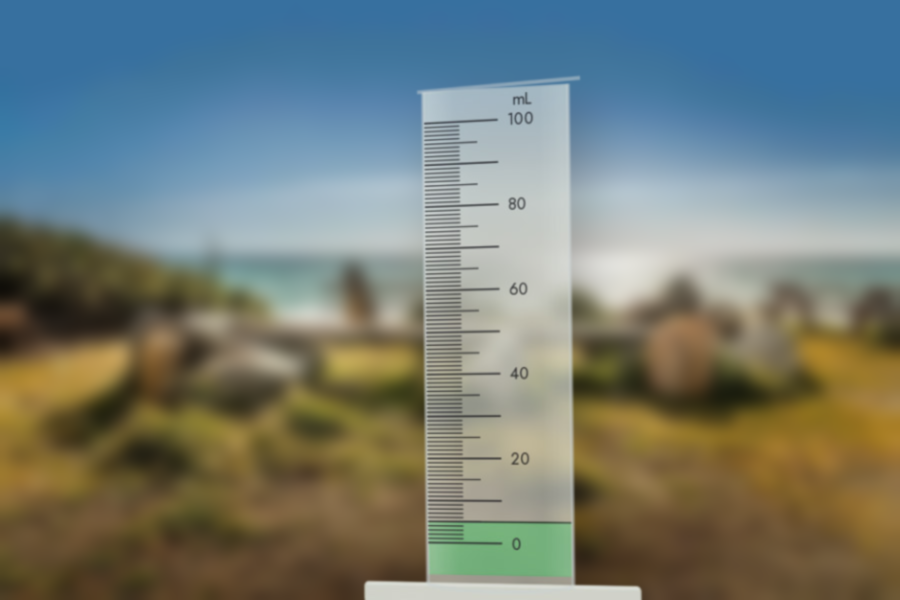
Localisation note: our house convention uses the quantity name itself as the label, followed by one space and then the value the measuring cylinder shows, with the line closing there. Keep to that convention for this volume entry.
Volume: 5 mL
